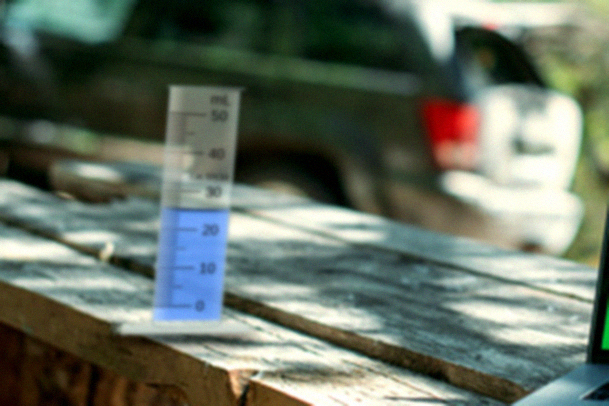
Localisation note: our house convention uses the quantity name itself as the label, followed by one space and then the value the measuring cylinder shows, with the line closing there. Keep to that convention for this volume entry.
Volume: 25 mL
